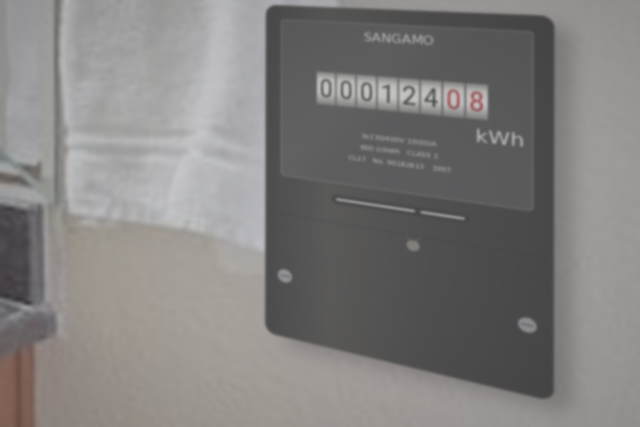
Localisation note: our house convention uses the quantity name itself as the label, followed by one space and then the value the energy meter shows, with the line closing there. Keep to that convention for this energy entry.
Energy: 124.08 kWh
